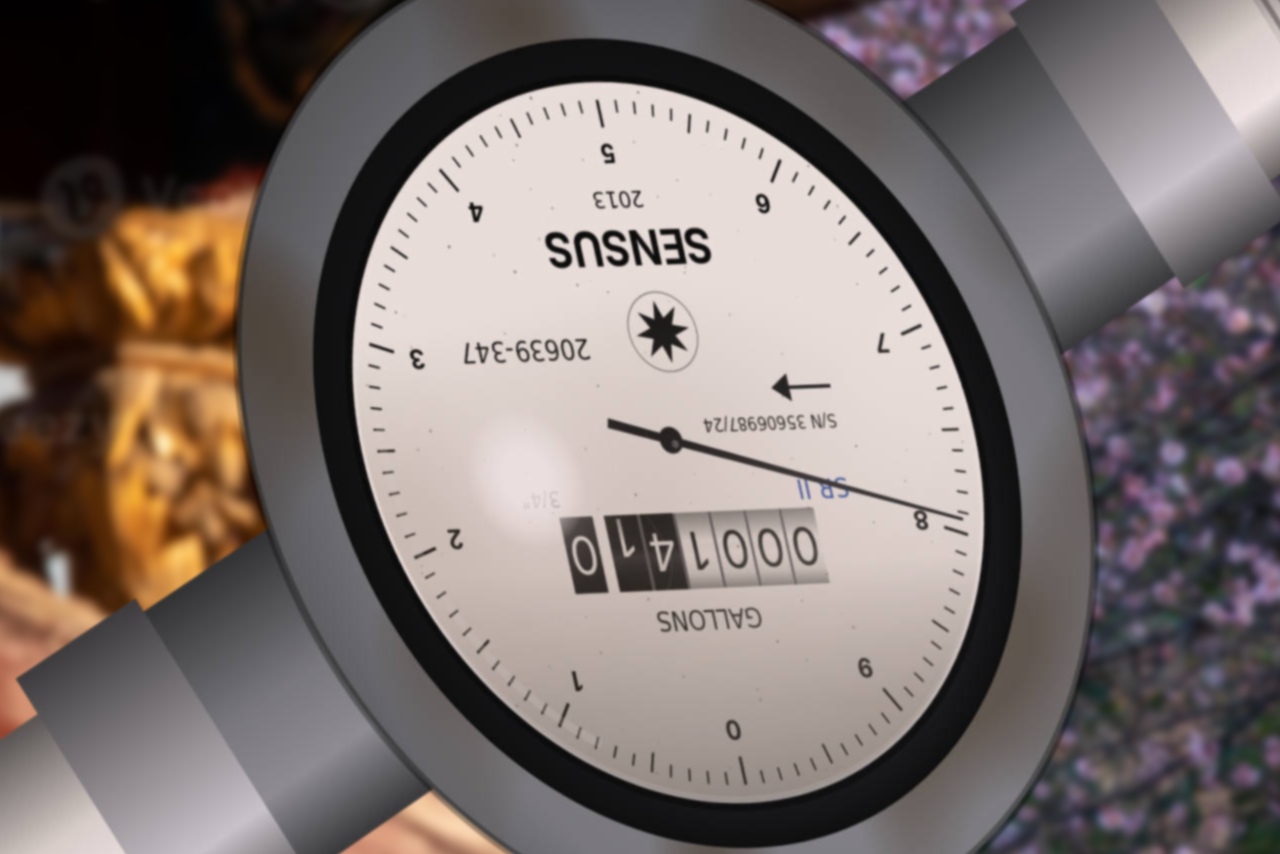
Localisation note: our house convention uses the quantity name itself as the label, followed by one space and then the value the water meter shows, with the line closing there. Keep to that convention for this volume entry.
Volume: 1407.9 gal
